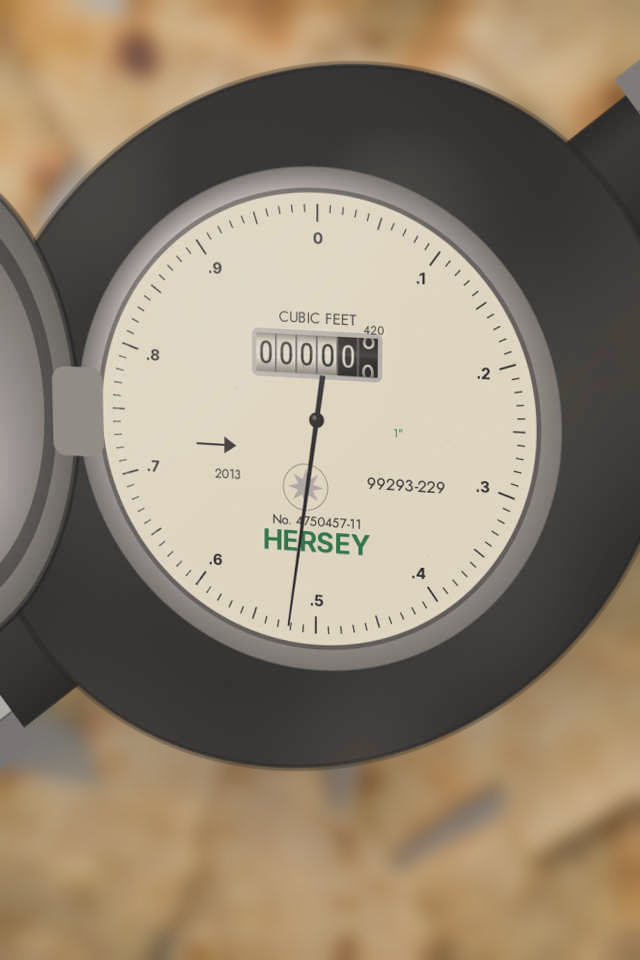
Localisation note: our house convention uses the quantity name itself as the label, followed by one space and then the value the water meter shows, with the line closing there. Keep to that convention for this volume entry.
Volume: 8.52 ft³
